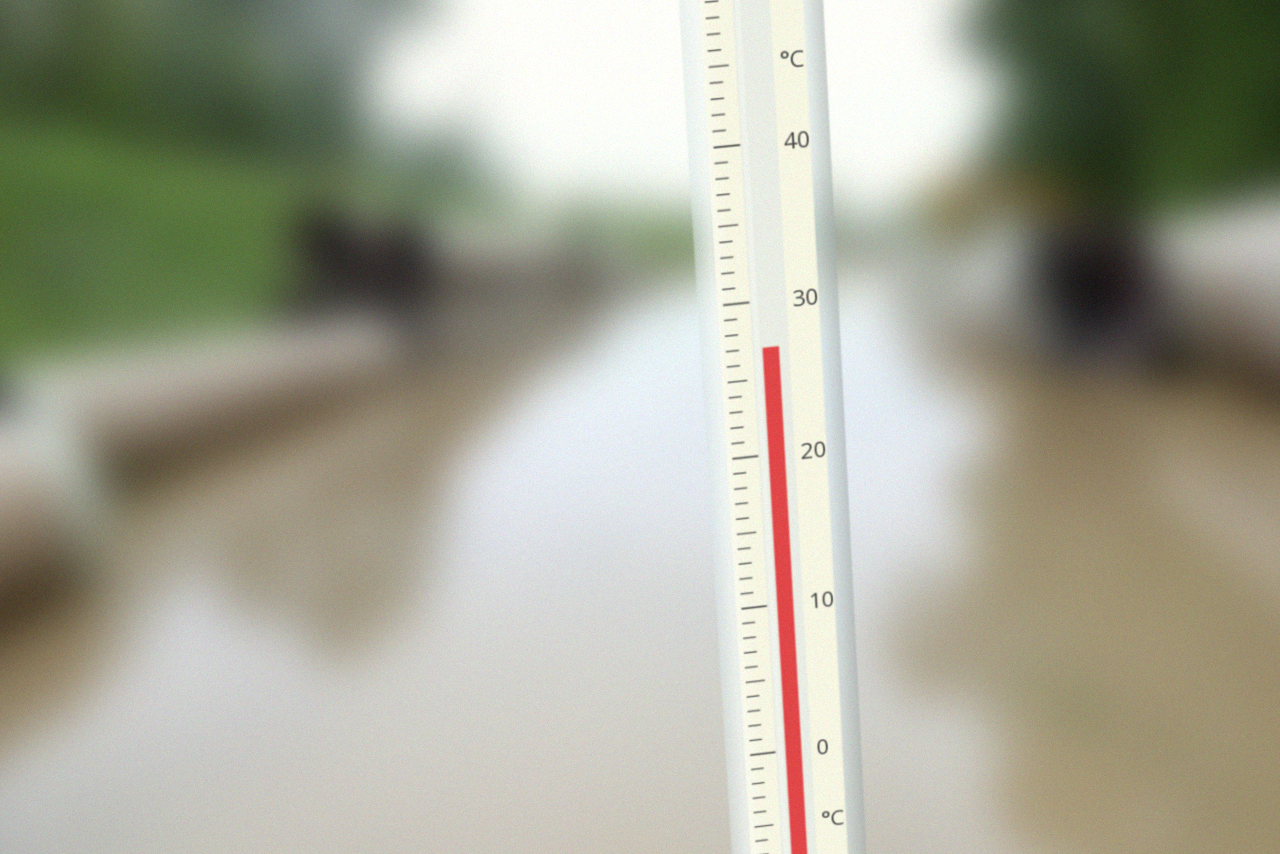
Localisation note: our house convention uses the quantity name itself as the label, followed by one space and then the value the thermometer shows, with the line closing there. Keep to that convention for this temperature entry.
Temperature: 27 °C
